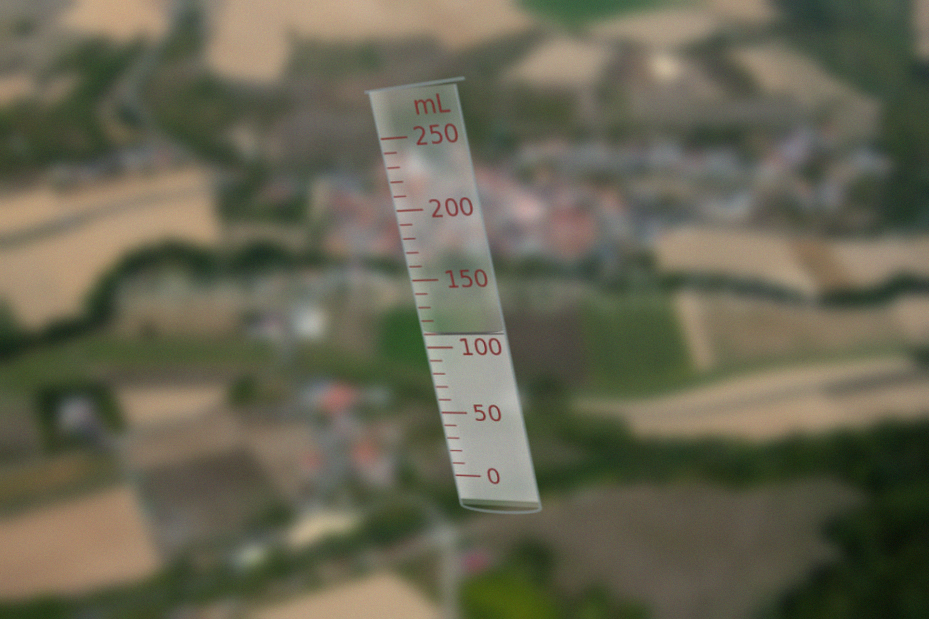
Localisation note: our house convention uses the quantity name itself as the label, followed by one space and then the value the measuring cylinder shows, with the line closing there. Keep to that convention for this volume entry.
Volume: 110 mL
